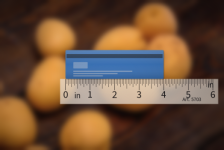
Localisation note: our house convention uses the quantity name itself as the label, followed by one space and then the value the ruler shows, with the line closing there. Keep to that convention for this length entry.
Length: 4 in
